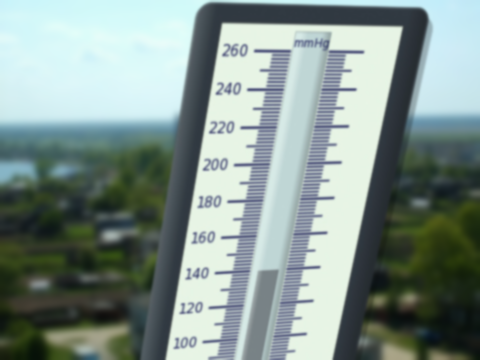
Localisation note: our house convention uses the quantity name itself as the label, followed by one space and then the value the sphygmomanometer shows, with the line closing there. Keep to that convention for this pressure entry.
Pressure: 140 mmHg
